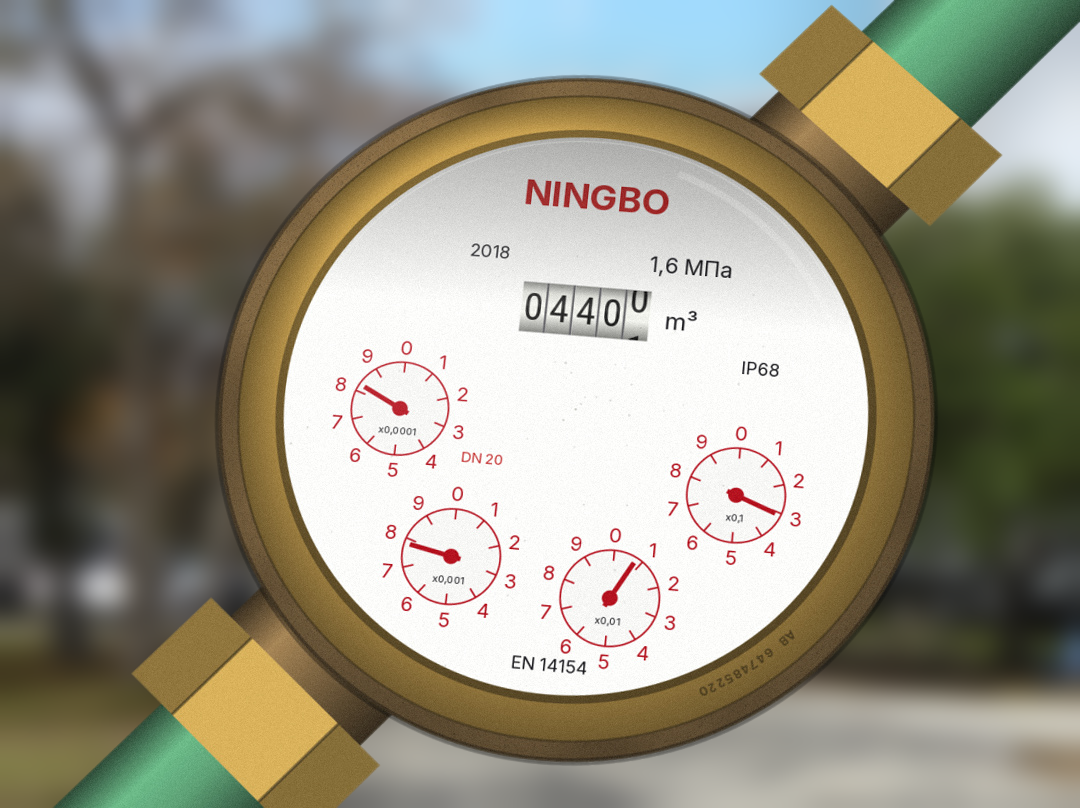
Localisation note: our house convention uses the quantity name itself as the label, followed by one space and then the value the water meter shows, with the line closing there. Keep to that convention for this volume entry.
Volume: 4400.3078 m³
